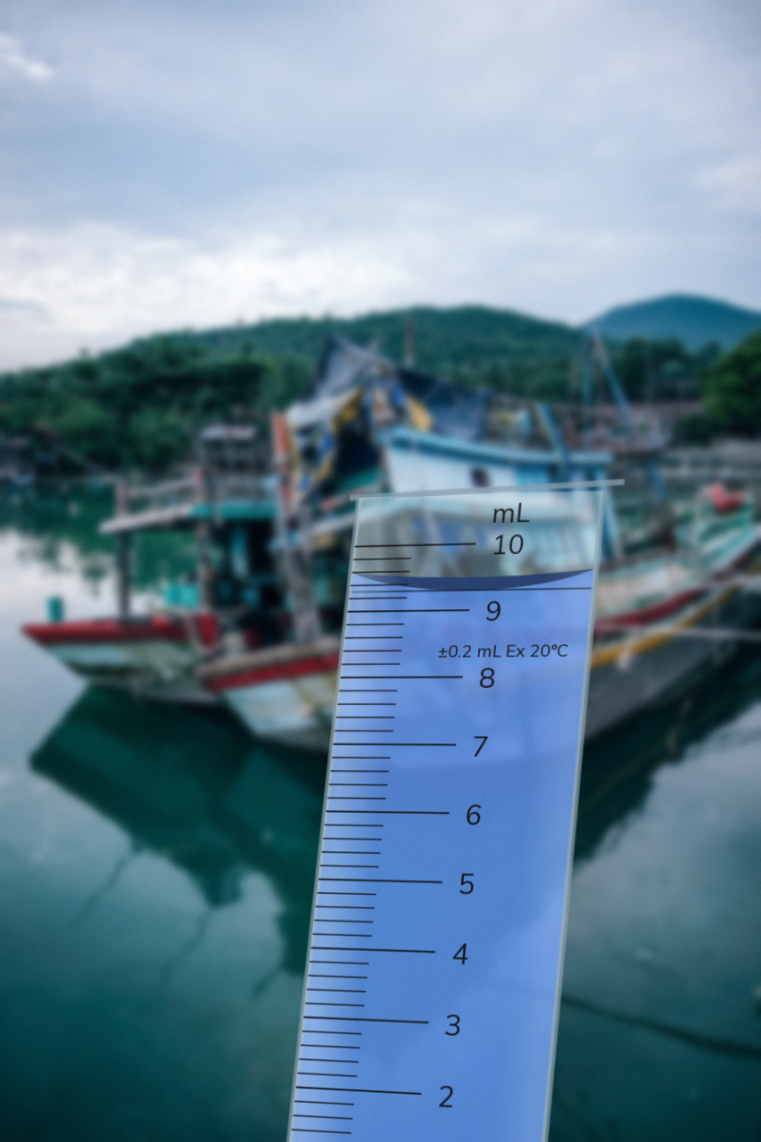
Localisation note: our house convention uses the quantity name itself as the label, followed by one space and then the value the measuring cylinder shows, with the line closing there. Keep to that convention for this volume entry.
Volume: 9.3 mL
